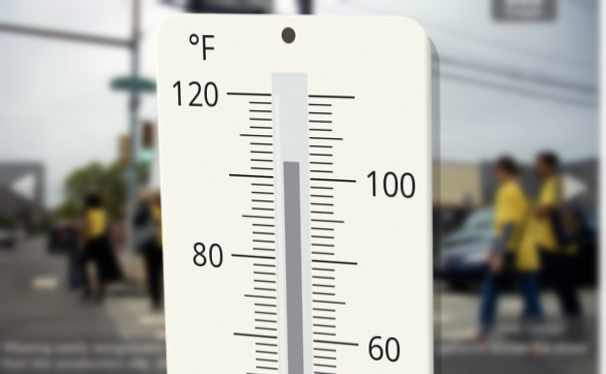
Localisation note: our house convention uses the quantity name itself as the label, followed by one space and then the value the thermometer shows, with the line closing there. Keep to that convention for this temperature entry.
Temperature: 104 °F
